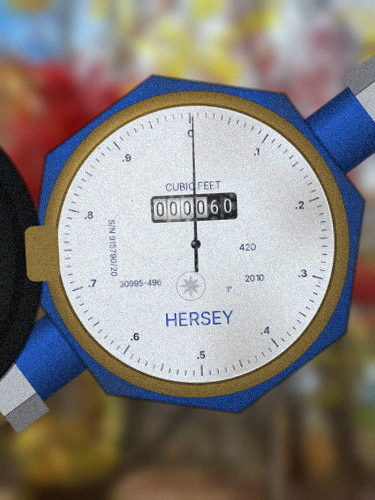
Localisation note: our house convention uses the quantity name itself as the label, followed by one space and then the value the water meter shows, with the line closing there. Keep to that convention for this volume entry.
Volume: 60.00 ft³
